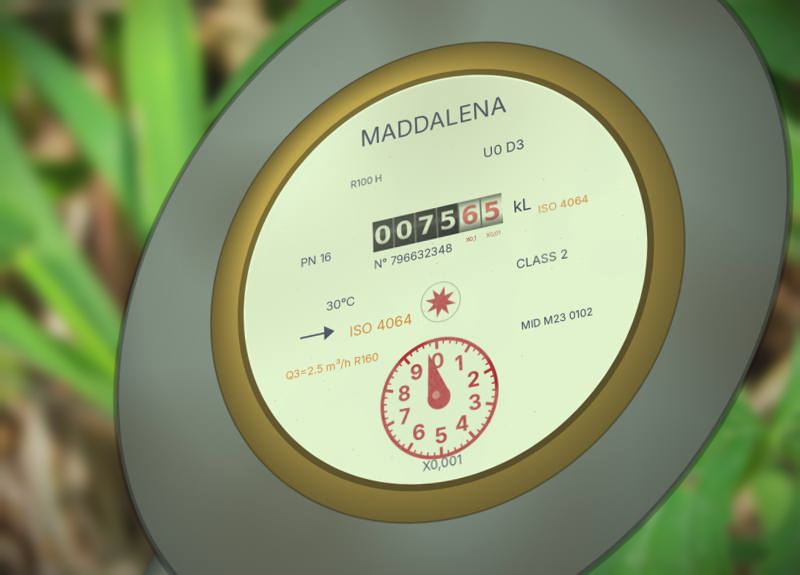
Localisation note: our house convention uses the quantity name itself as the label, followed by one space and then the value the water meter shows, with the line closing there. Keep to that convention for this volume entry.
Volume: 75.649 kL
